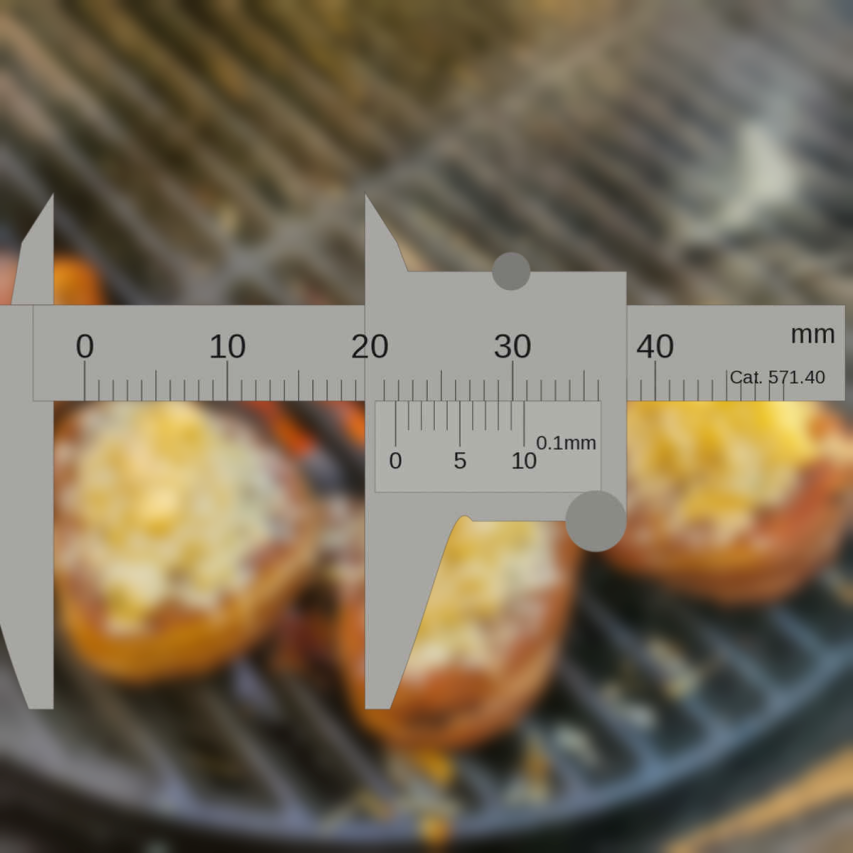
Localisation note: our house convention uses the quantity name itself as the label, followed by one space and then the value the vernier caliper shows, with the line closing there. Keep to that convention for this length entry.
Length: 21.8 mm
